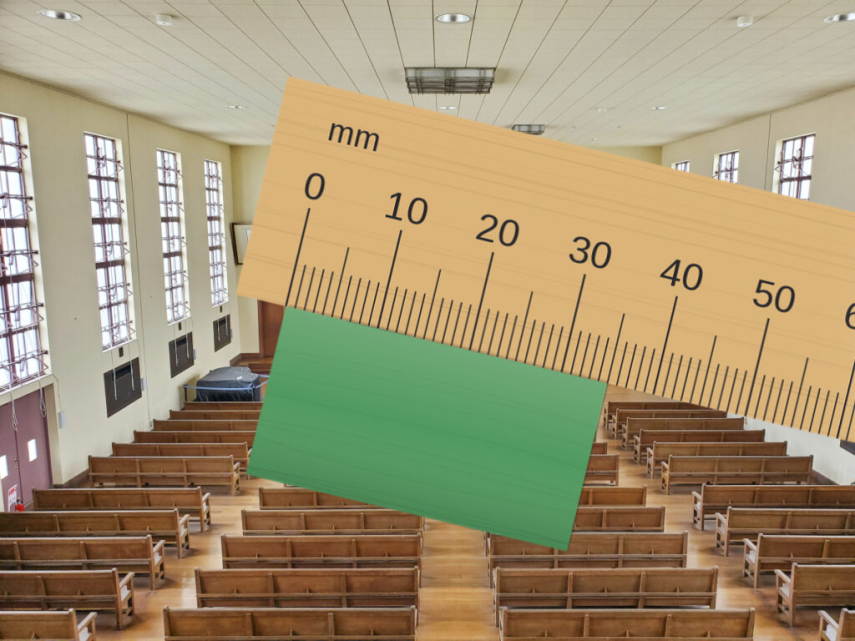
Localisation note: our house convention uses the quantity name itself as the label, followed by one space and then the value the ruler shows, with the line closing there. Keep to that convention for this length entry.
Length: 35 mm
